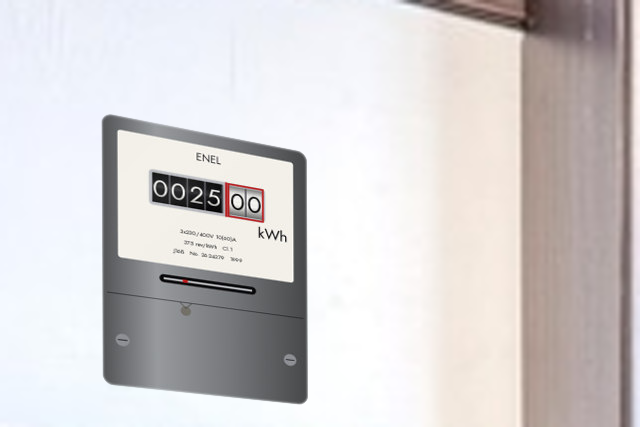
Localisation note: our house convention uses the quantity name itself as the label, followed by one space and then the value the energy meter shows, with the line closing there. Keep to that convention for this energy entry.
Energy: 25.00 kWh
